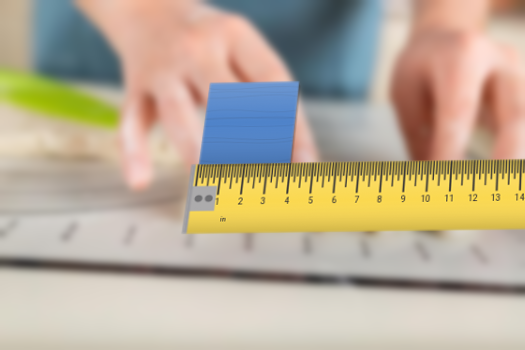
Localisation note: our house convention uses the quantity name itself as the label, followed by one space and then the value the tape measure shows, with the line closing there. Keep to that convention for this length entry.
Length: 4 in
